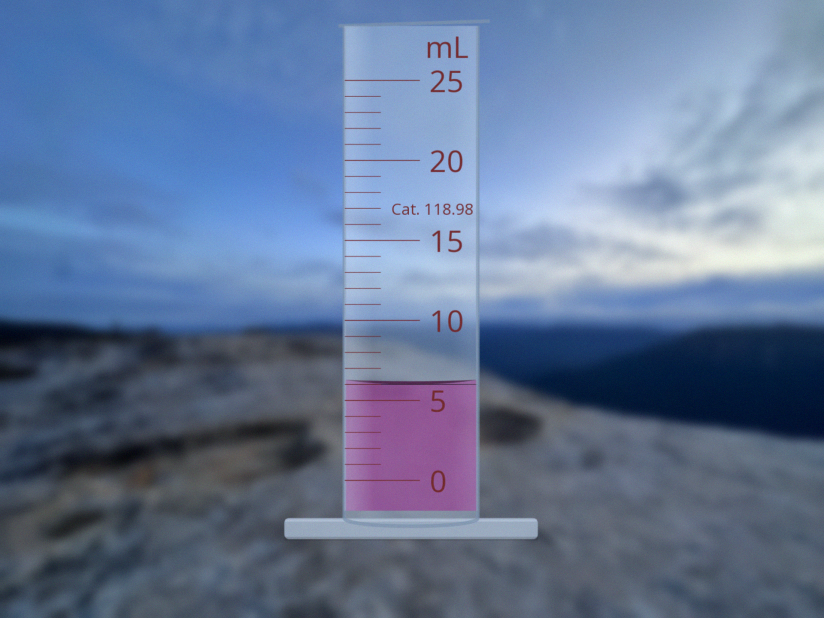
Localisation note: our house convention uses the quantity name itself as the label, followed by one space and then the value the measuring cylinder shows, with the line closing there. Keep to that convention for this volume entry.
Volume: 6 mL
